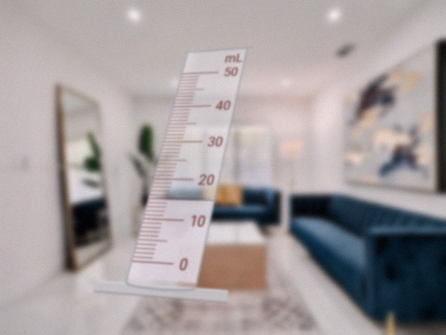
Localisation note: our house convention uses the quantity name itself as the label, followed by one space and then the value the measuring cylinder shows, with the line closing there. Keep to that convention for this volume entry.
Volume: 15 mL
